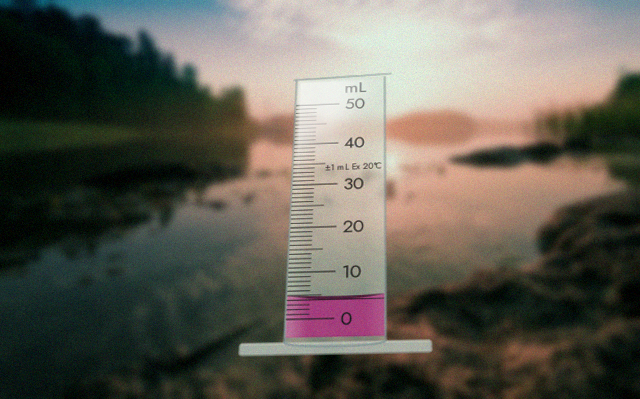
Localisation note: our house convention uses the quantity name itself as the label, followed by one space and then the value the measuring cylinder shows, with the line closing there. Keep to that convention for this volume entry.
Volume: 4 mL
